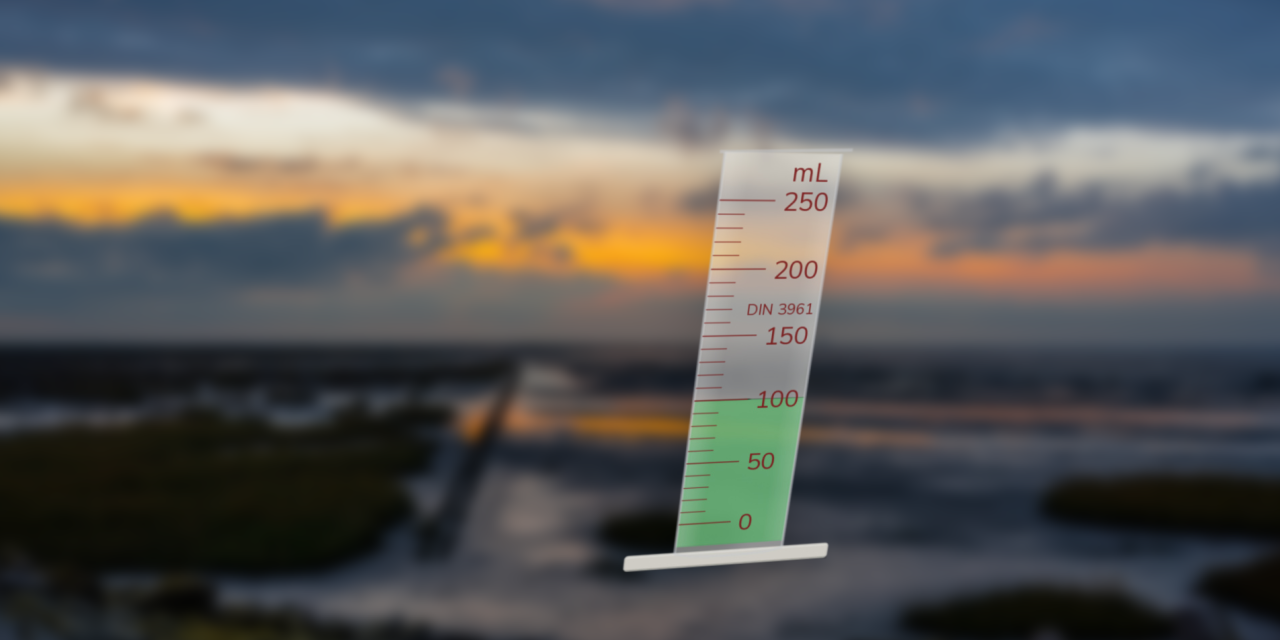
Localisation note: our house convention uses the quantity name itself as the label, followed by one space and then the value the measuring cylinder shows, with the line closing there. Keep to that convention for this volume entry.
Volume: 100 mL
